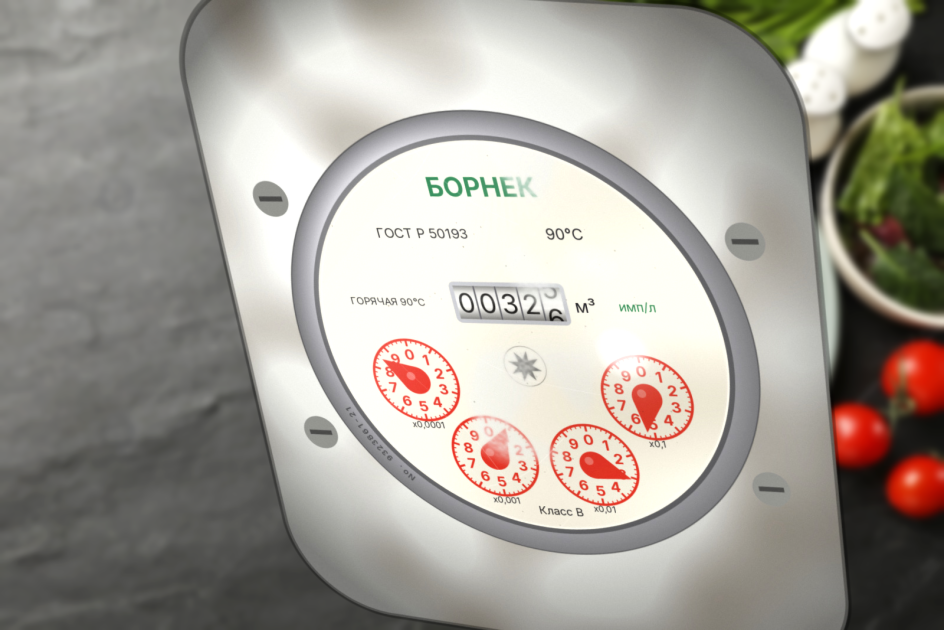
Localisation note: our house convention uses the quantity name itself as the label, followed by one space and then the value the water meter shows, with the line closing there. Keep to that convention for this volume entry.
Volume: 325.5308 m³
